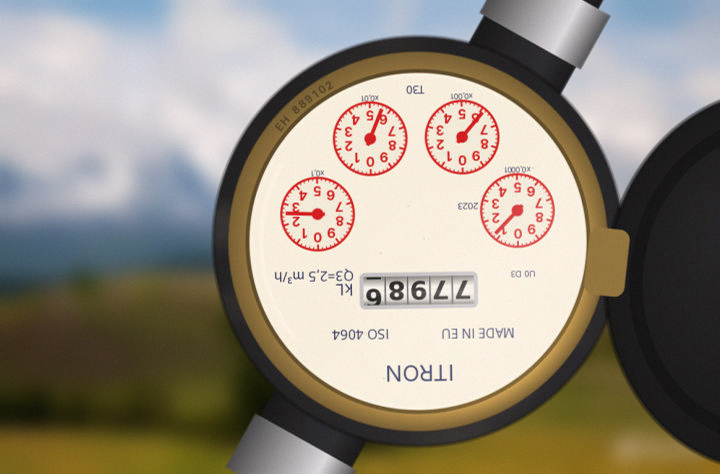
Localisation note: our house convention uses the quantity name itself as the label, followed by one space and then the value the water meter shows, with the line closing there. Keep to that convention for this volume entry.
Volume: 77986.2561 kL
